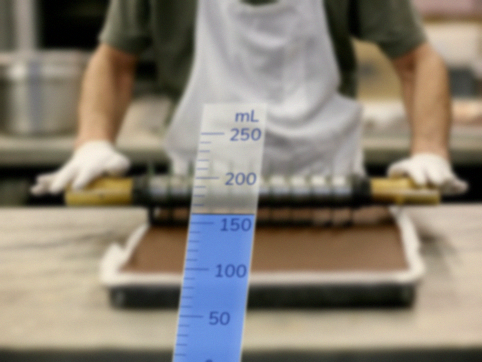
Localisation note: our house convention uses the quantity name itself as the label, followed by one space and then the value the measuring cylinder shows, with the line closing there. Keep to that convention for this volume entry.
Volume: 160 mL
